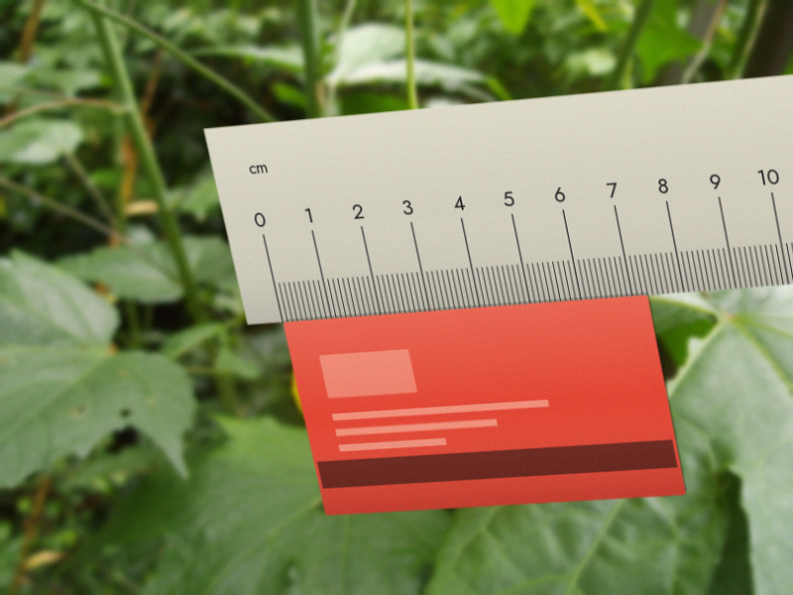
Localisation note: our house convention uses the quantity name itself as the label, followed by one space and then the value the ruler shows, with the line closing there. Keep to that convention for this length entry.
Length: 7.3 cm
